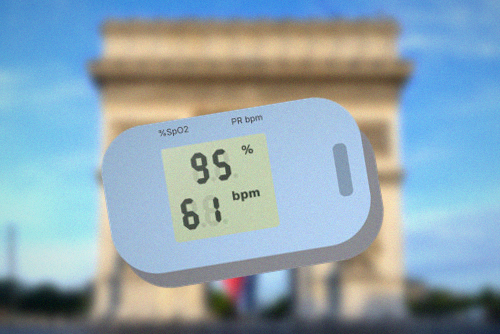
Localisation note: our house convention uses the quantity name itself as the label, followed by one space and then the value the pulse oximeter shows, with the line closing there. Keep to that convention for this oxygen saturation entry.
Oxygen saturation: 95 %
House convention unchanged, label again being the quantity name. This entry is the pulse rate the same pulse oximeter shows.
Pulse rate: 61 bpm
